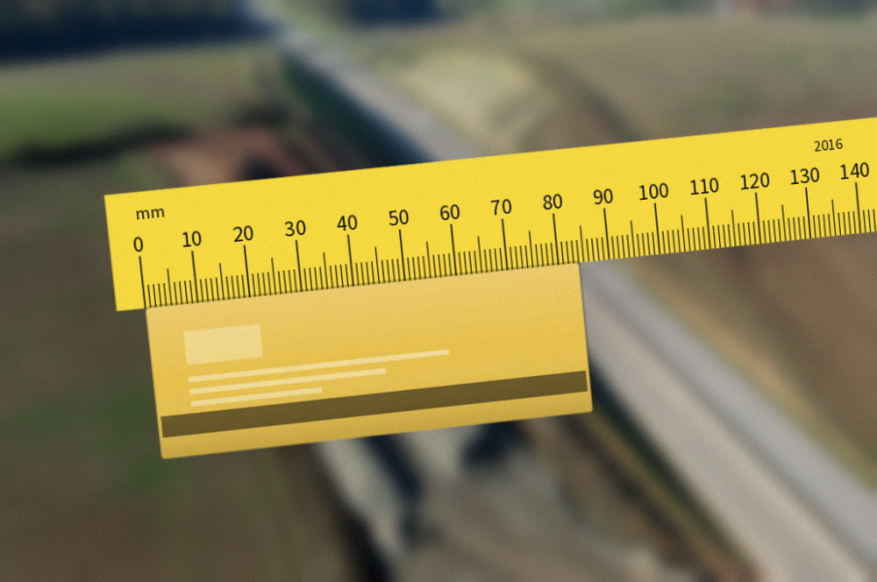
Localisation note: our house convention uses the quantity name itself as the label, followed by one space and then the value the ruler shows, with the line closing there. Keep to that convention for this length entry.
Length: 84 mm
